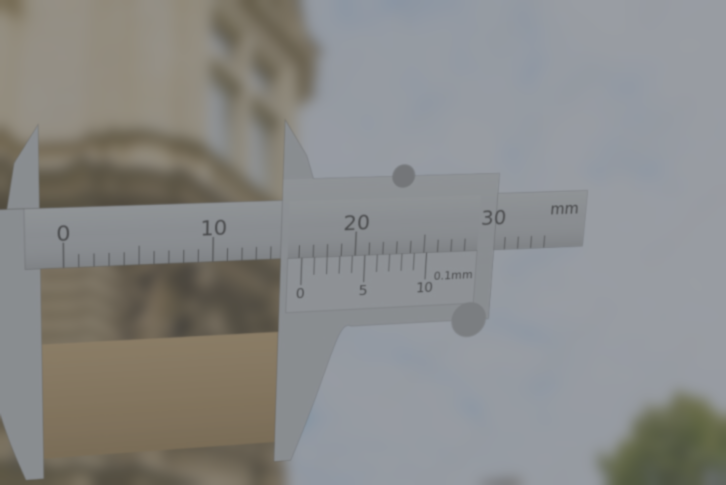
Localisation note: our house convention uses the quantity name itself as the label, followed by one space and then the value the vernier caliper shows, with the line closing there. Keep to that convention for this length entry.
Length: 16.2 mm
